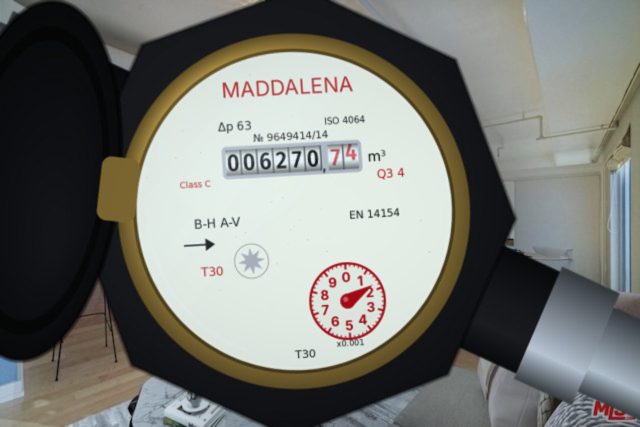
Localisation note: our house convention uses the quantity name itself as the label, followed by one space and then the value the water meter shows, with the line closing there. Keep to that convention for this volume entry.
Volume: 6270.741 m³
